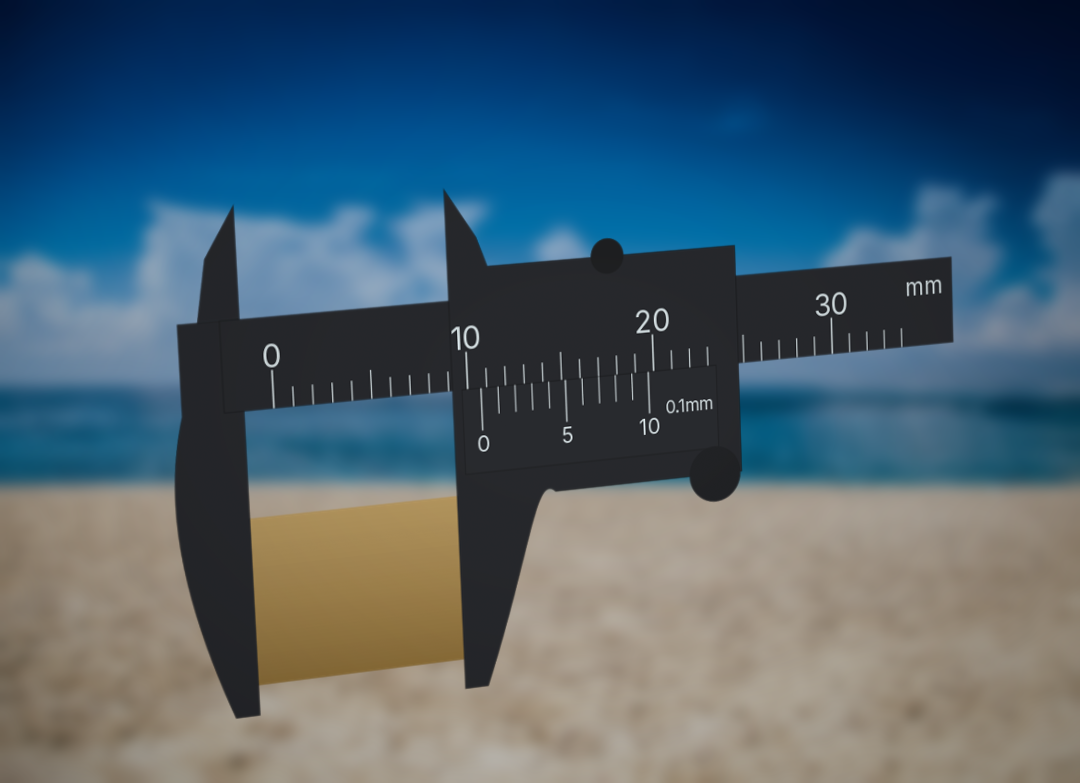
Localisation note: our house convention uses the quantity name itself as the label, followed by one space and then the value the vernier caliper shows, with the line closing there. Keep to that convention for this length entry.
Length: 10.7 mm
